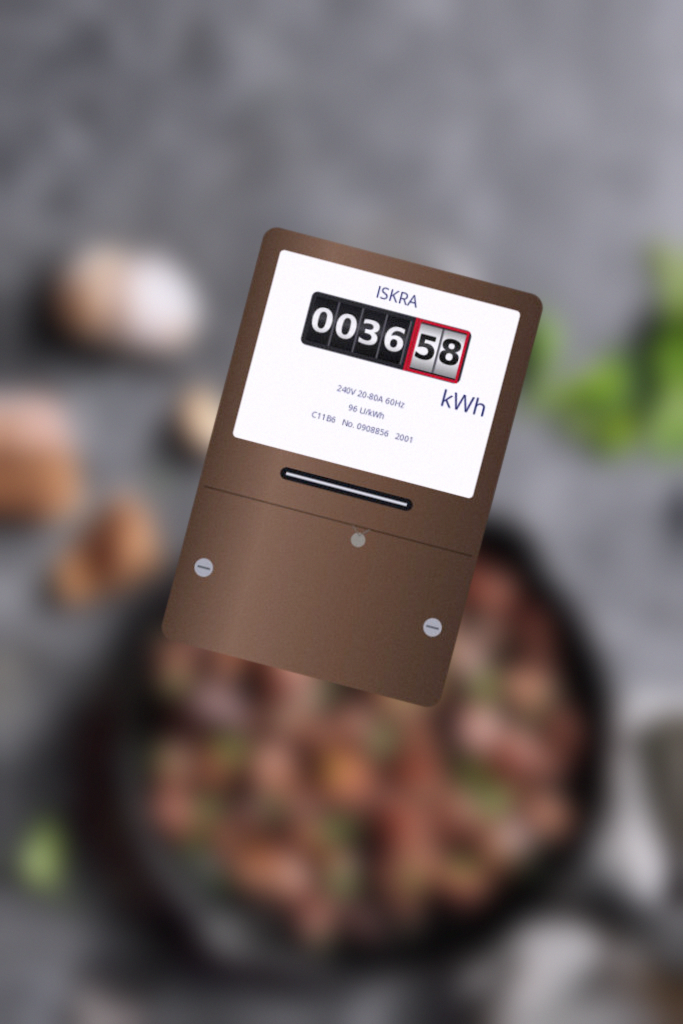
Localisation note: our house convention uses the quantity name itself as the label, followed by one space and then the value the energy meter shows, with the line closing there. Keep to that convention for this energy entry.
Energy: 36.58 kWh
